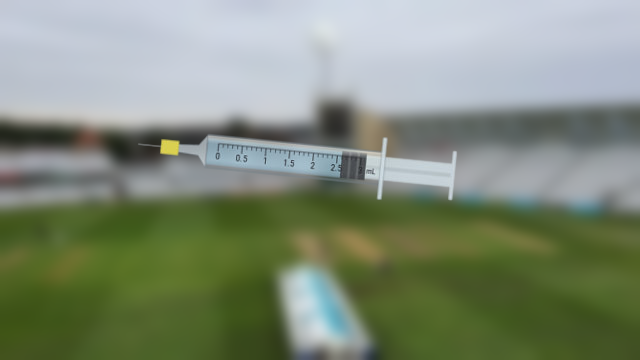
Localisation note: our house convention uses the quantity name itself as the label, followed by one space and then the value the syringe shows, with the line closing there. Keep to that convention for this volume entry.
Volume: 2.6 mL
